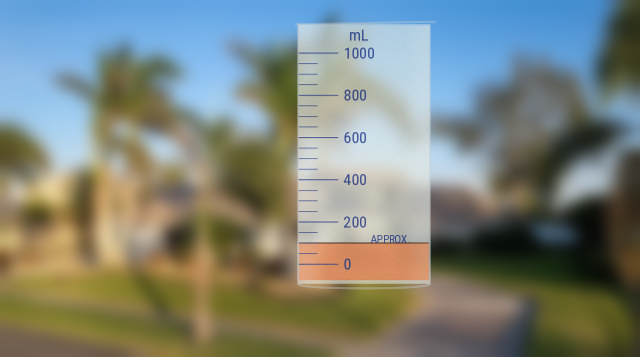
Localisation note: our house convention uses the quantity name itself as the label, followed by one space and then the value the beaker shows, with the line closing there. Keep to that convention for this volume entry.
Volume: 100 mL
